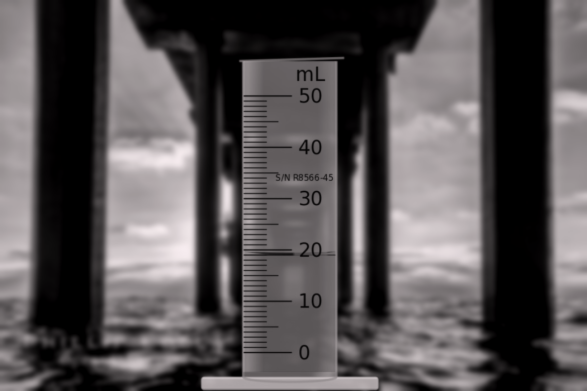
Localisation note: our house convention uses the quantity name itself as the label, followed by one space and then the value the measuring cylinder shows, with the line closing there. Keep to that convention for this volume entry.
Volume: 19 mL
